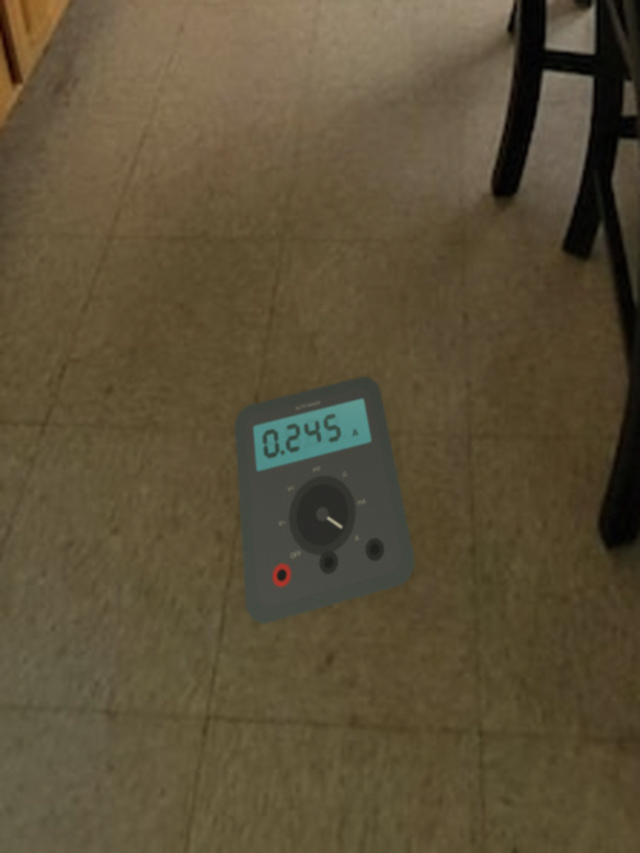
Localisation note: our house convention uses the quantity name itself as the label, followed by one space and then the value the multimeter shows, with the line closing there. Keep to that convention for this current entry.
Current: 0.245 A
